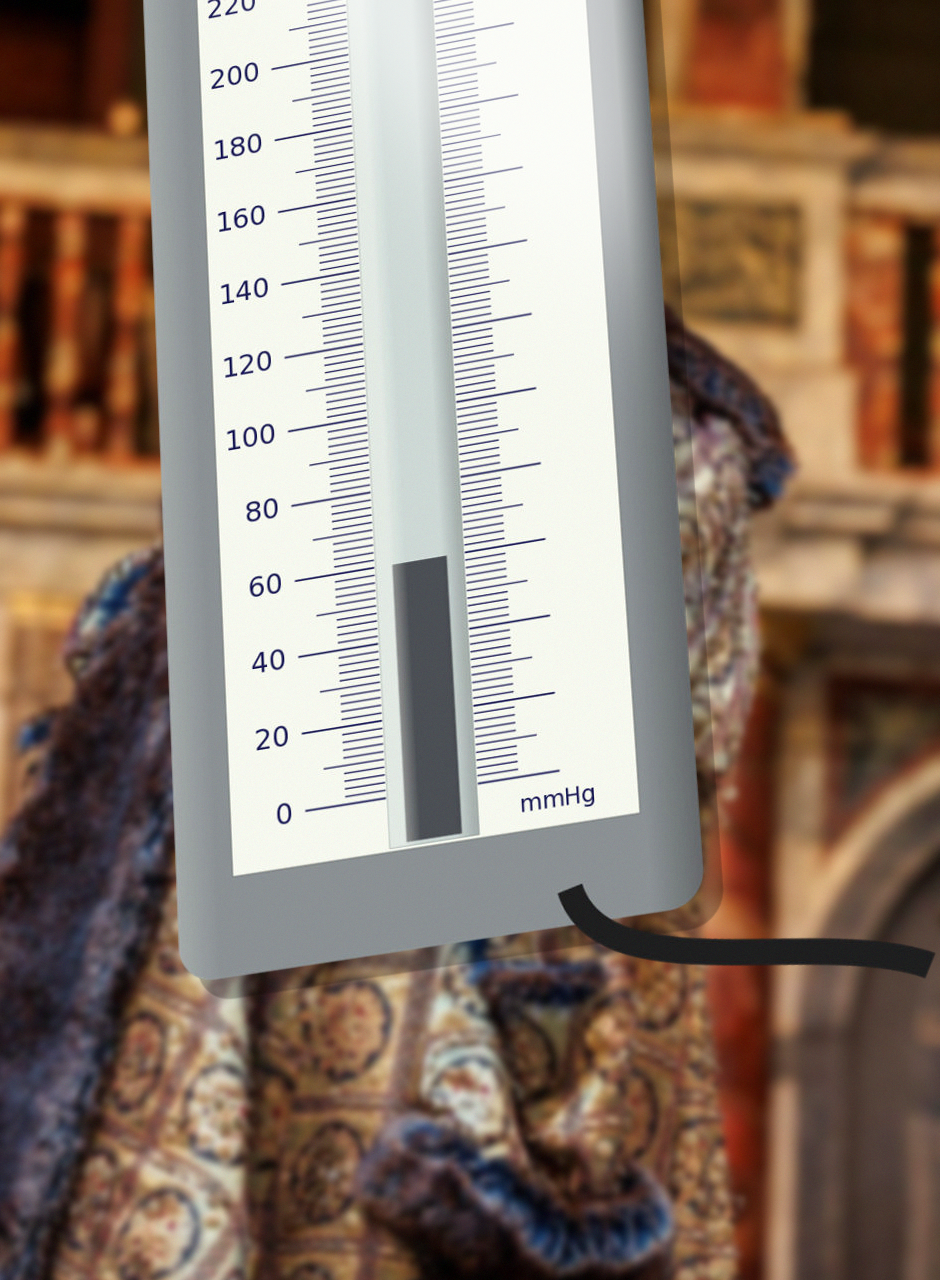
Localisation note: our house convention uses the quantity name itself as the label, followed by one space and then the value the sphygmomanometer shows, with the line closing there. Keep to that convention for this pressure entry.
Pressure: 60 mmHg
